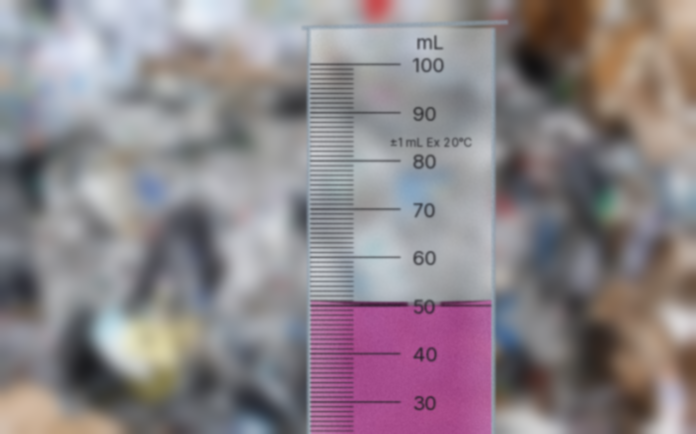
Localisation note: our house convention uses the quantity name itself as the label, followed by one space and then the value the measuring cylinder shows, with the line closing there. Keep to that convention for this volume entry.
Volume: 50 mL
